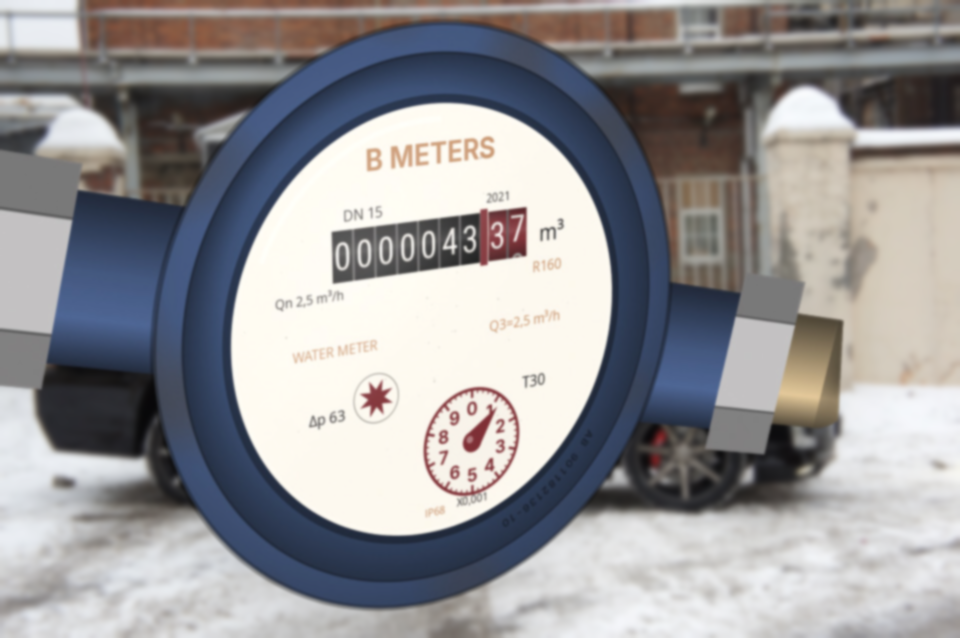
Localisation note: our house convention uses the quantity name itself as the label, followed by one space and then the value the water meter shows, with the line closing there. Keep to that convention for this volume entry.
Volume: 43.371 m³
